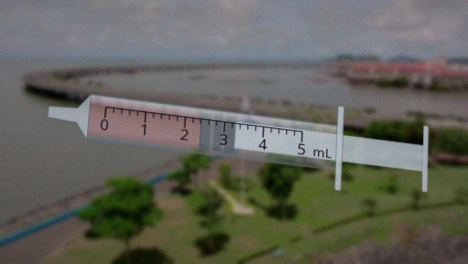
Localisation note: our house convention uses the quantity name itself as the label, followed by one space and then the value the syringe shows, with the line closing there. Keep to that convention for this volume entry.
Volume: 2.4 mL
